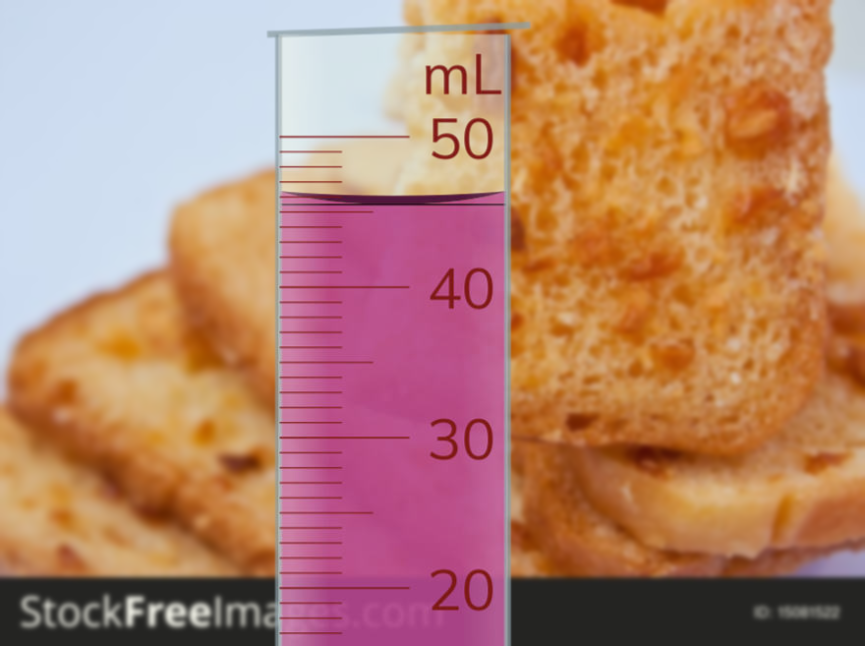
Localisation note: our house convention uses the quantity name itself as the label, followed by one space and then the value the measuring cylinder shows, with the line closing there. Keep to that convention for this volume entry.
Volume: 45.5 mL
